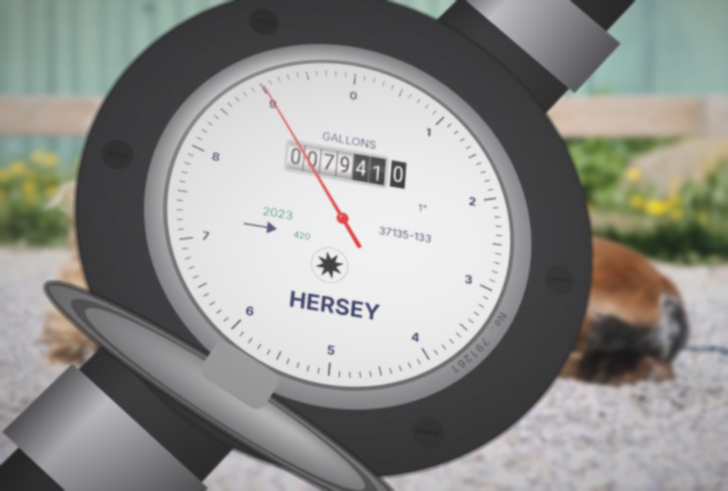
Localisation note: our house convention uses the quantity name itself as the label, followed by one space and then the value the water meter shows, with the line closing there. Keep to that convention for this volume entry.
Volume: 79409.0 gal
